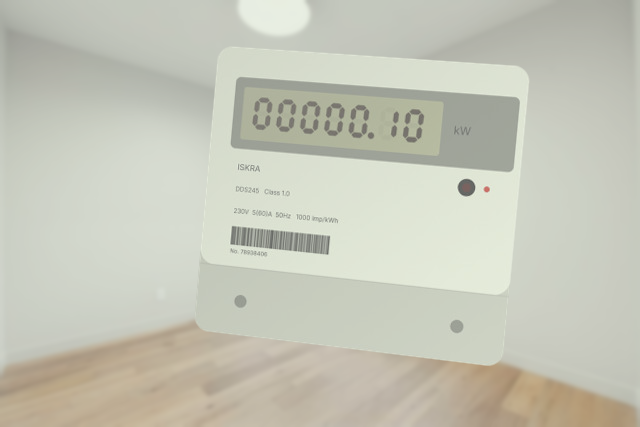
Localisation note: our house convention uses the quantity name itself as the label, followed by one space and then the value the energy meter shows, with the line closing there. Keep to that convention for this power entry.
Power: 0.10 kW
